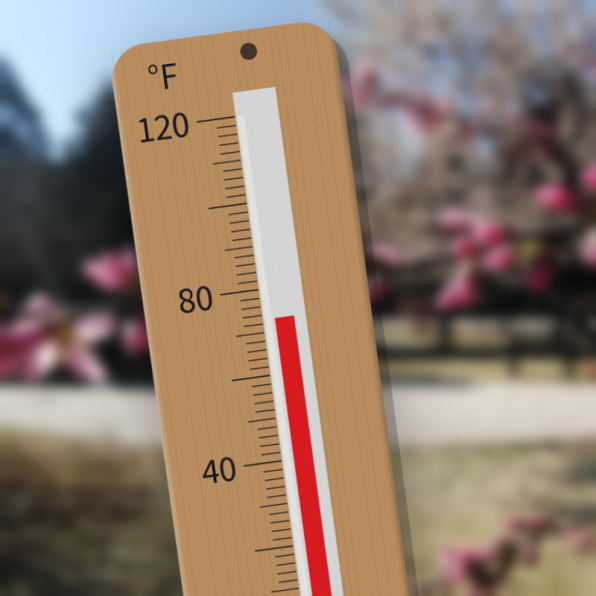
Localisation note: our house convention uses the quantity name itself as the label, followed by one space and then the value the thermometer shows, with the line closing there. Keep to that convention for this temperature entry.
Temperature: 73 °F
